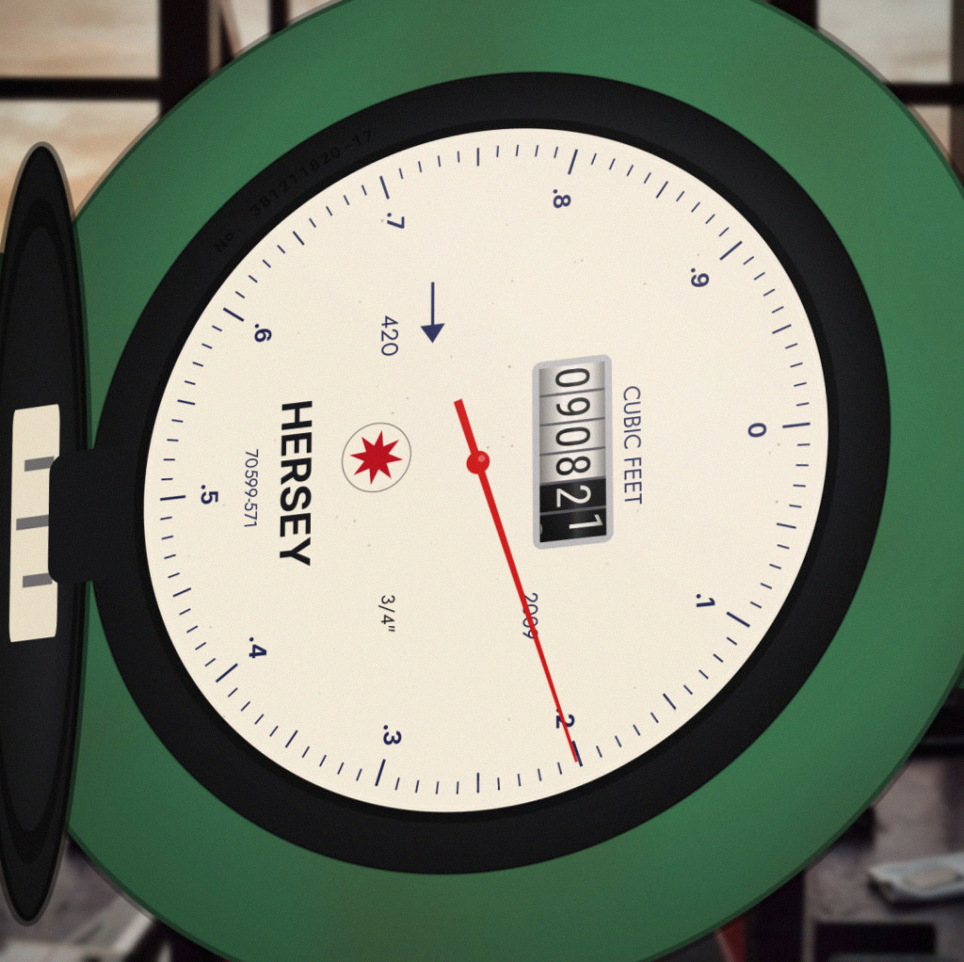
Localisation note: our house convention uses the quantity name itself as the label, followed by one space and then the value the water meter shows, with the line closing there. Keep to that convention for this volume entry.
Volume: 90821.20 ft³
